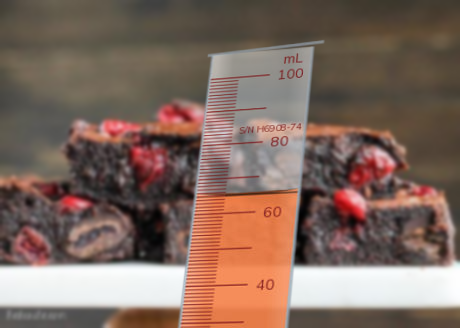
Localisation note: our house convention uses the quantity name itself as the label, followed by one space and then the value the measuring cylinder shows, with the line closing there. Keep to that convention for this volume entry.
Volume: 65 mL
